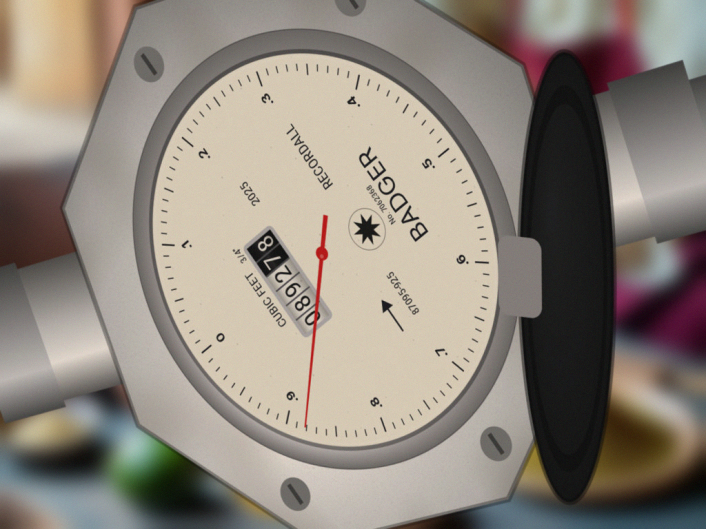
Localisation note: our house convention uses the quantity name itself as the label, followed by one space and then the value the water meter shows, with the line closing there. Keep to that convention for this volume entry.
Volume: 89277.88 ft³
